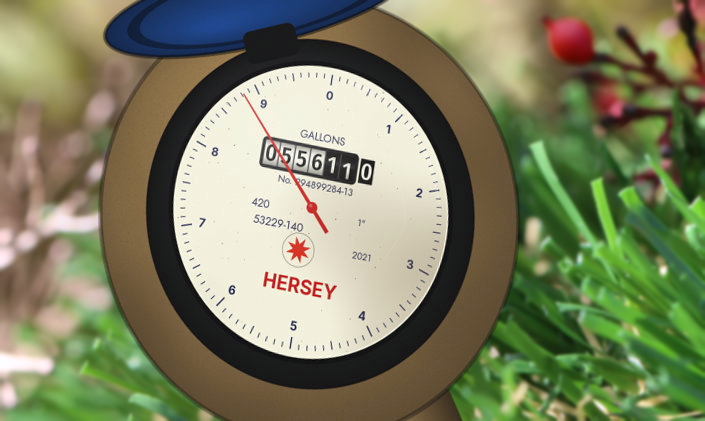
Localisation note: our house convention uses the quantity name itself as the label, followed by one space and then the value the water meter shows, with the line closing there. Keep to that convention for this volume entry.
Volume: 556108.8 gal
